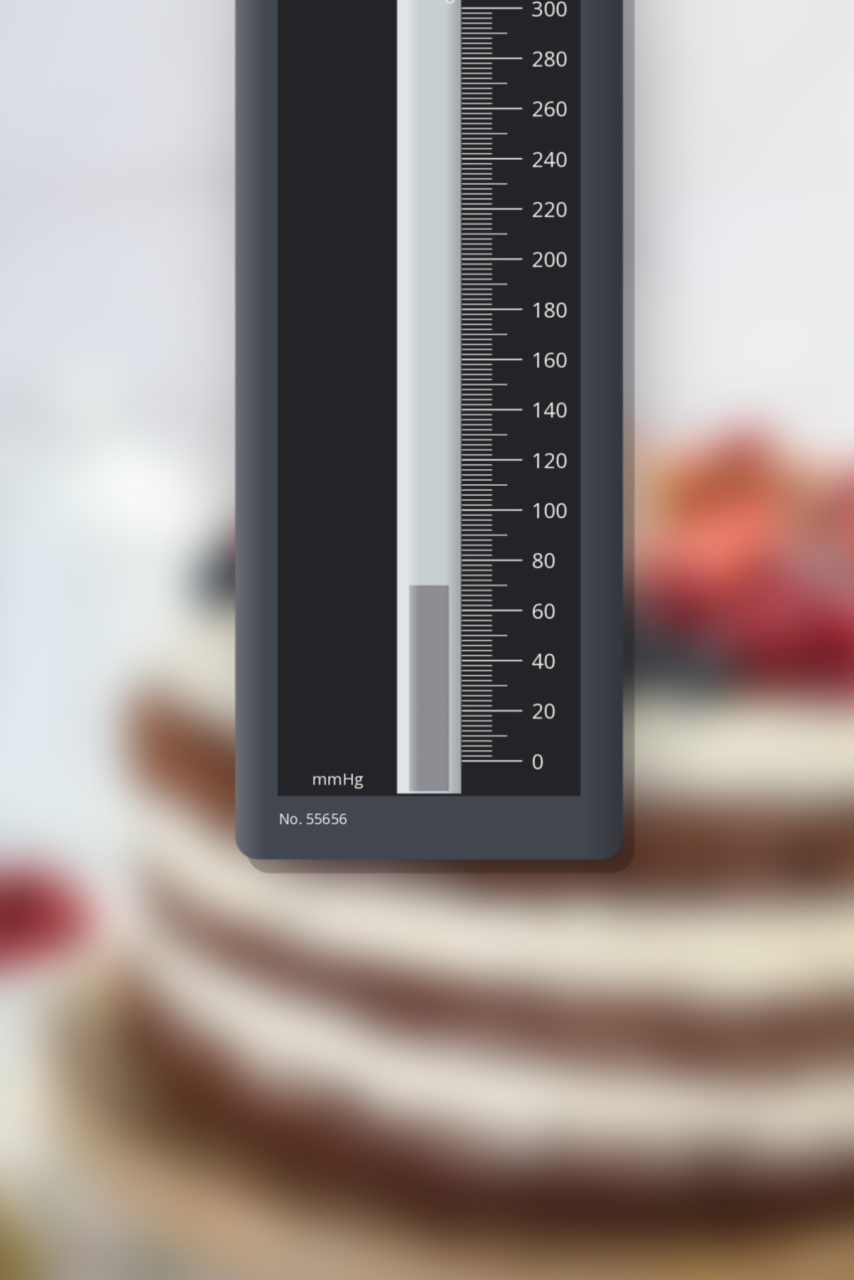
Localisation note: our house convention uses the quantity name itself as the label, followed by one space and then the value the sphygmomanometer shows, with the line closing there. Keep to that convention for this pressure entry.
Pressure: 70 mmHg
